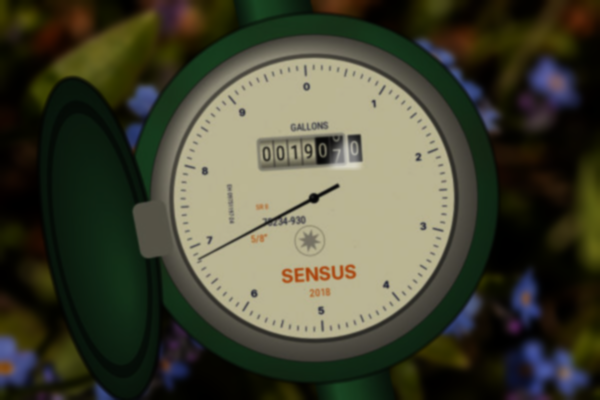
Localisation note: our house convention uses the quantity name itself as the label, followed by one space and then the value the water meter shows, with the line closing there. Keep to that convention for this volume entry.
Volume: 19066.8 gal
